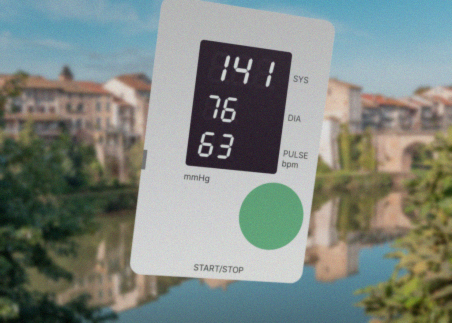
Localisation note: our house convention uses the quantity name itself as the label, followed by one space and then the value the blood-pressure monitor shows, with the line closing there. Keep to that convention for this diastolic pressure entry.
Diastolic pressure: 76 mmHg
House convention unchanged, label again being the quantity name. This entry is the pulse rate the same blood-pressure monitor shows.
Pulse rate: 63 bpm
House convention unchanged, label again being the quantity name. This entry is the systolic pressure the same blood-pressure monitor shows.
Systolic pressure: 141 mmHg
